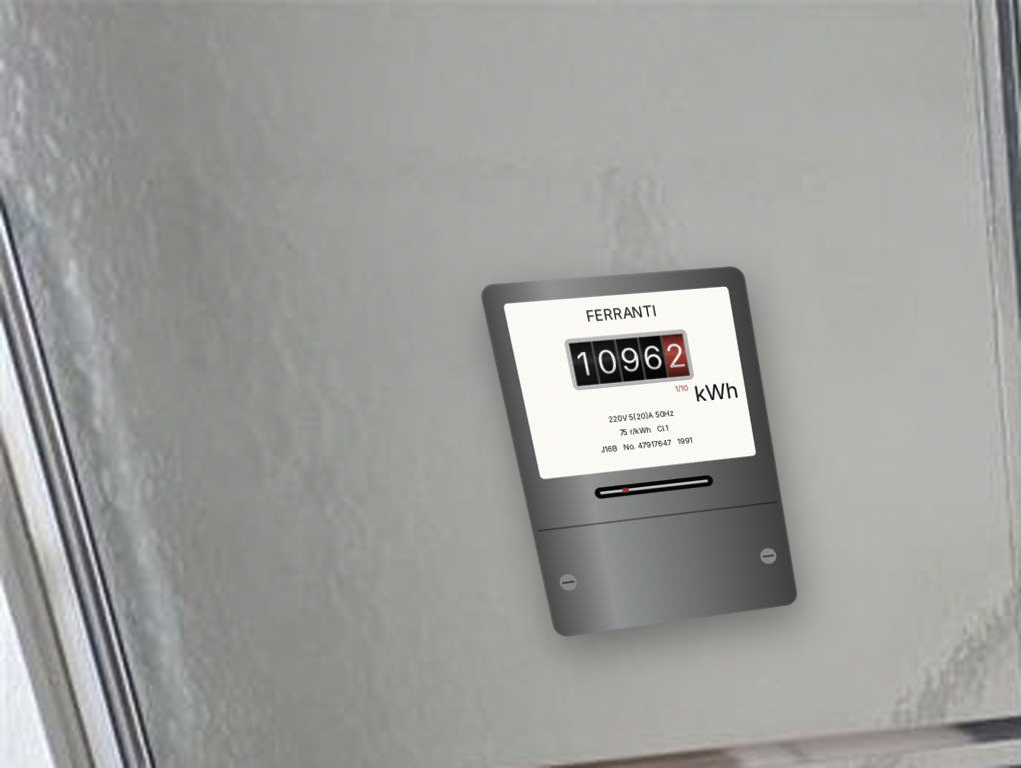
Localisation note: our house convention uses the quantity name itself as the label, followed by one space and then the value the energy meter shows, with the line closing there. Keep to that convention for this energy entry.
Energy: 1096.2 kWh
